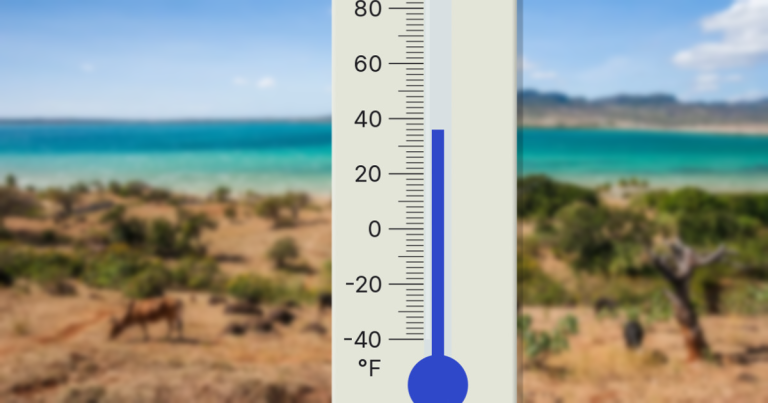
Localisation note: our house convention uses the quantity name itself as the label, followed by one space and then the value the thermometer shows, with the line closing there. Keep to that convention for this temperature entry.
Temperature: 36 °F
